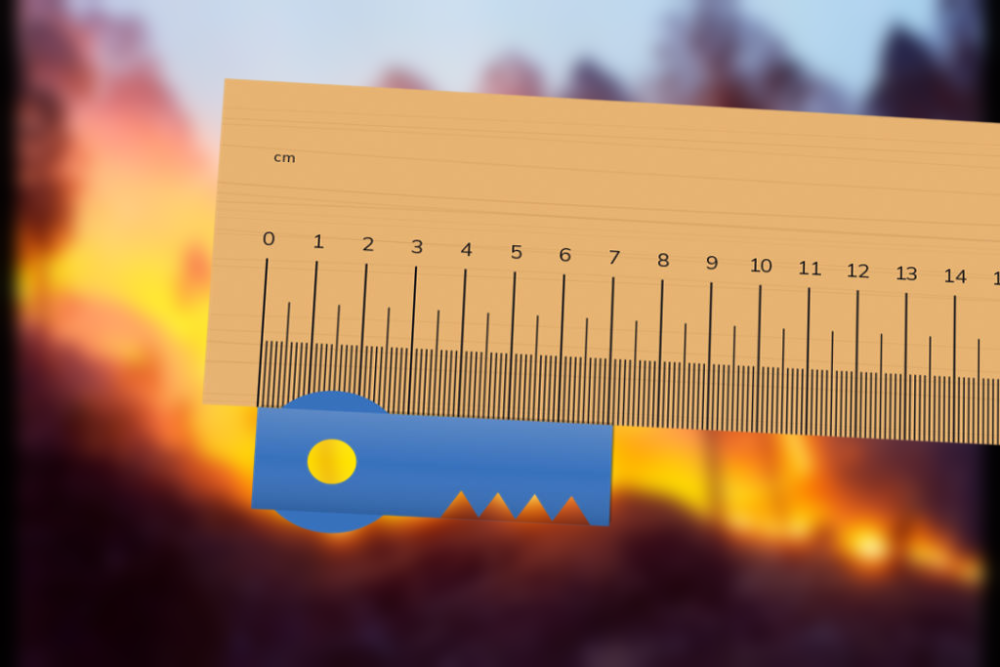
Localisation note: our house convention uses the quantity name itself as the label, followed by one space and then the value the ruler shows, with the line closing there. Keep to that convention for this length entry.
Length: 7.1 cm
